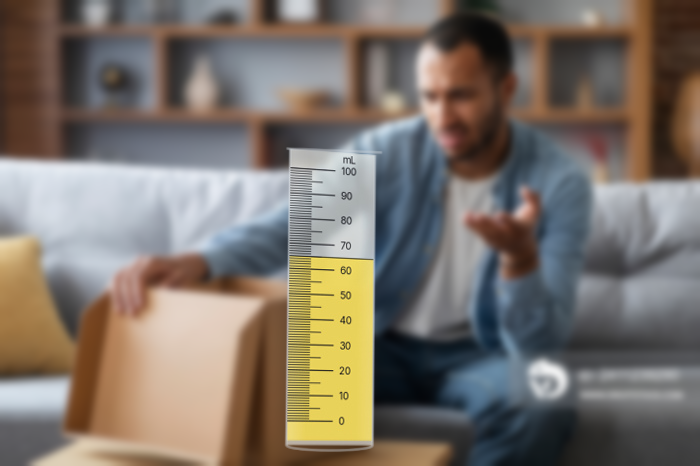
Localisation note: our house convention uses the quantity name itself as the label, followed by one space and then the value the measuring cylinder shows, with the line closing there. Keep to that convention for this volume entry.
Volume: 65 mL
